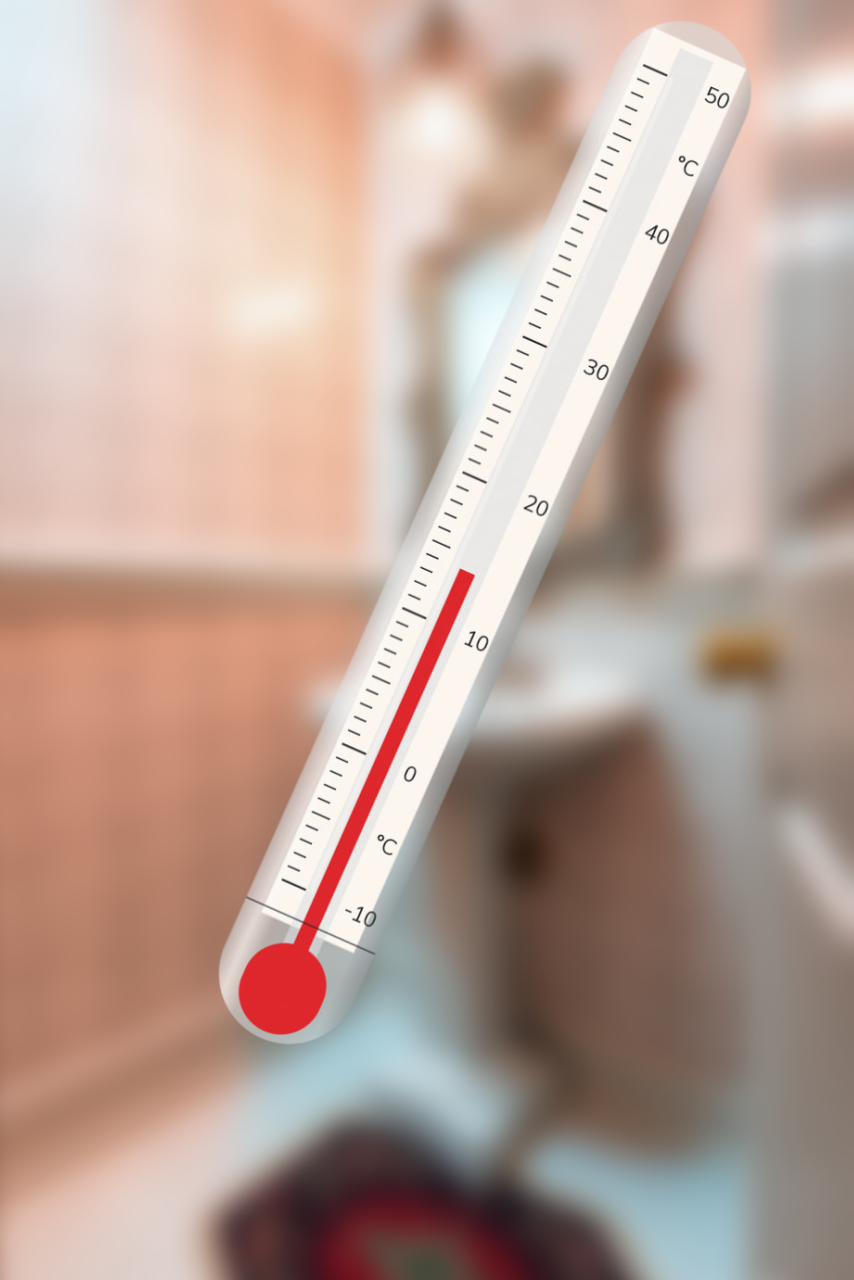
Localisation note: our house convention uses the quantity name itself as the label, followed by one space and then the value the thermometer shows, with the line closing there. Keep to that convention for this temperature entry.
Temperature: 14 °C
